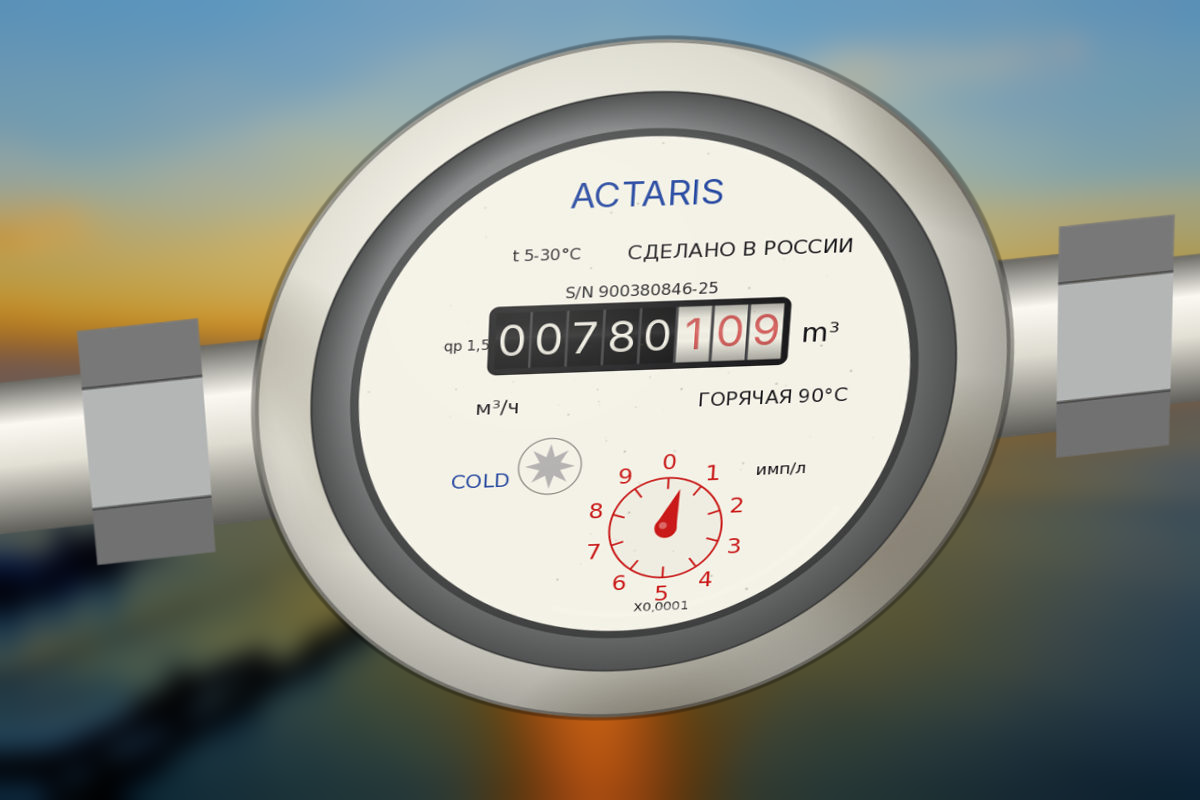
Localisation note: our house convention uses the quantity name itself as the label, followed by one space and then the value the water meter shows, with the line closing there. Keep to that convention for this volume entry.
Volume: 780.1090 m³
